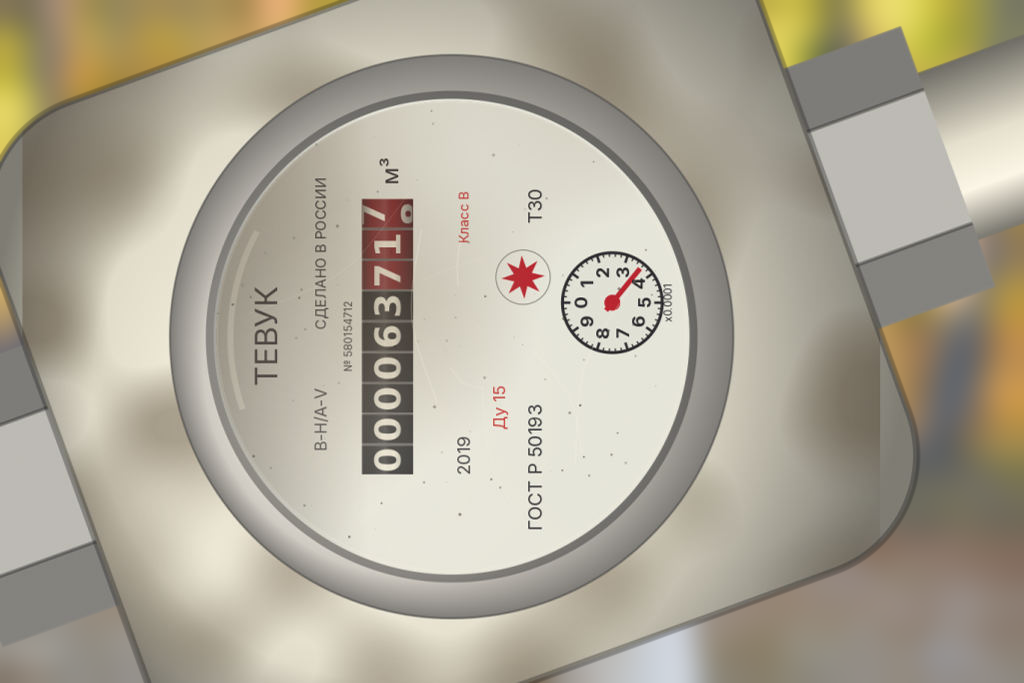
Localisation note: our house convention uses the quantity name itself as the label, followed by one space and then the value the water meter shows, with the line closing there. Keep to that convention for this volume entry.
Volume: 63.7173 m³
